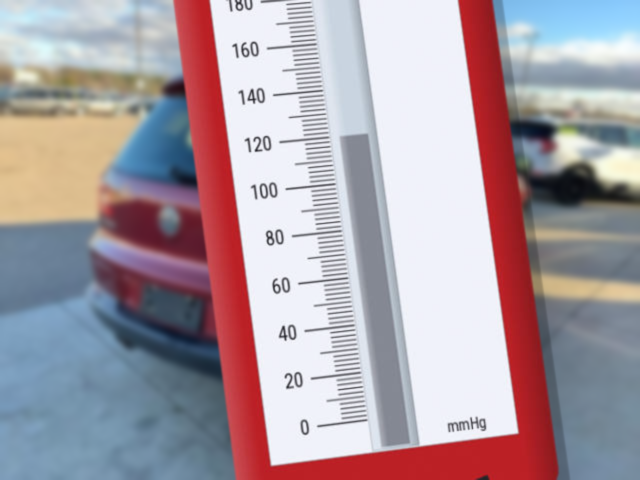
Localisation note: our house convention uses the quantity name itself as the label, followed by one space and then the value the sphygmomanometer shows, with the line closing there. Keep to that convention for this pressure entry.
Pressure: 120 mmHg
